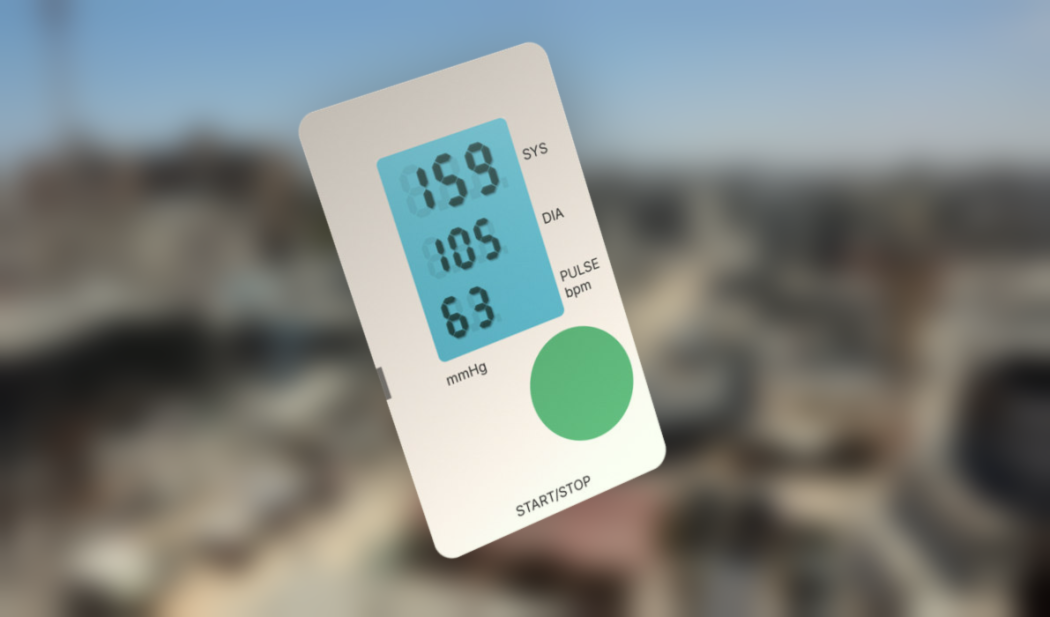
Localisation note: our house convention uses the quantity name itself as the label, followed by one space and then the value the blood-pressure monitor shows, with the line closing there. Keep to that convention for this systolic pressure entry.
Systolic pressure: 159 mmHg
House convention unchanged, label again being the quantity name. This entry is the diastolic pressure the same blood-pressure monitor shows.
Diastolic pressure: 105 mmHg
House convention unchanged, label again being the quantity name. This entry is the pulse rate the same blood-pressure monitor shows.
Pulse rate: 63 bpm
